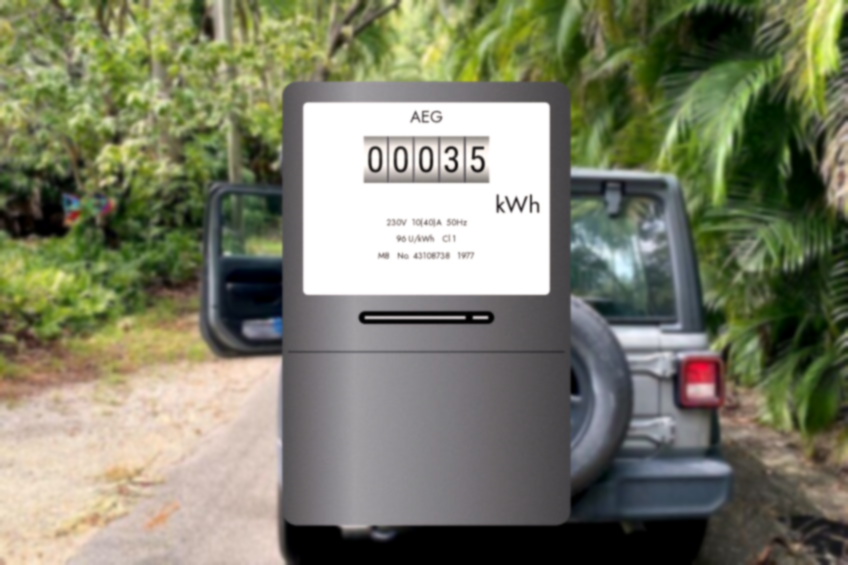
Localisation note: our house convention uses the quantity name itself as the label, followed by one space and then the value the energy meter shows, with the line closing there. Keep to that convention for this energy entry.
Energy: 35 kWh
